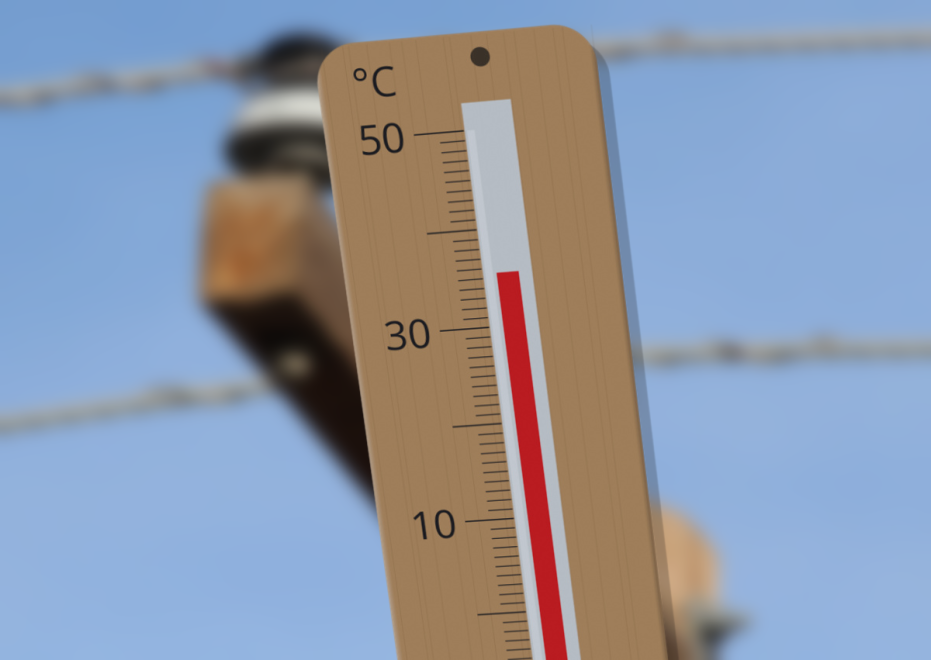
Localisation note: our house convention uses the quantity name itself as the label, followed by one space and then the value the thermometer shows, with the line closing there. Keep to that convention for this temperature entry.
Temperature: 35.5 °C
